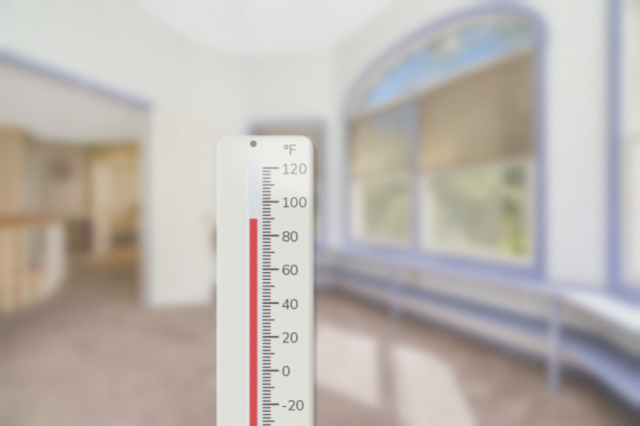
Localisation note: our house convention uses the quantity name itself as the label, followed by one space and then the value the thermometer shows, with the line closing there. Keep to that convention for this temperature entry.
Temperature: 90 °F
